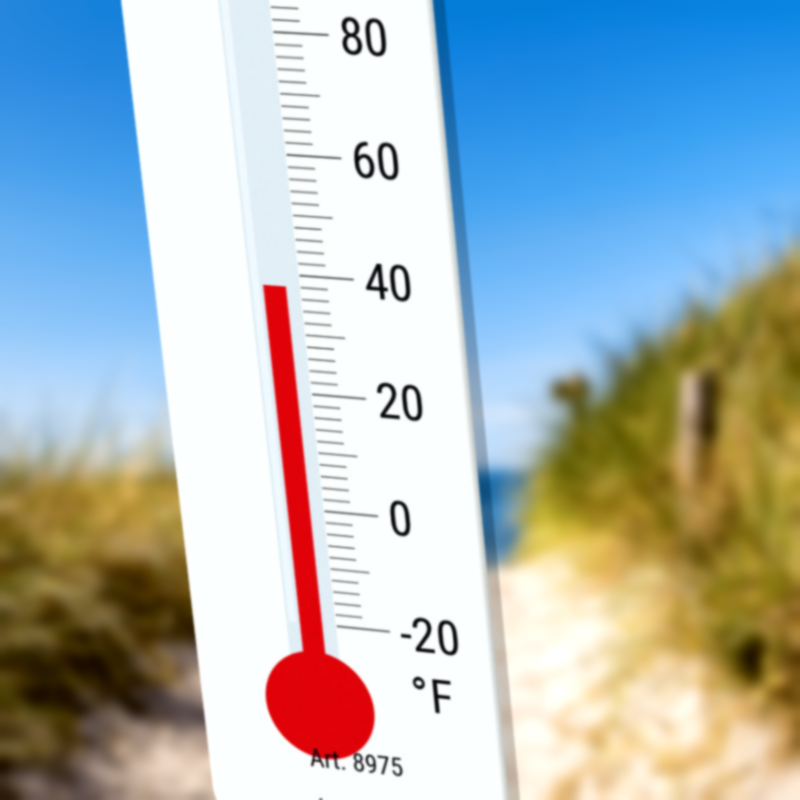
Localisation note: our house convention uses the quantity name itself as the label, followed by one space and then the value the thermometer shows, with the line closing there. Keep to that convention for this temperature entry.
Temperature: 38 °F
